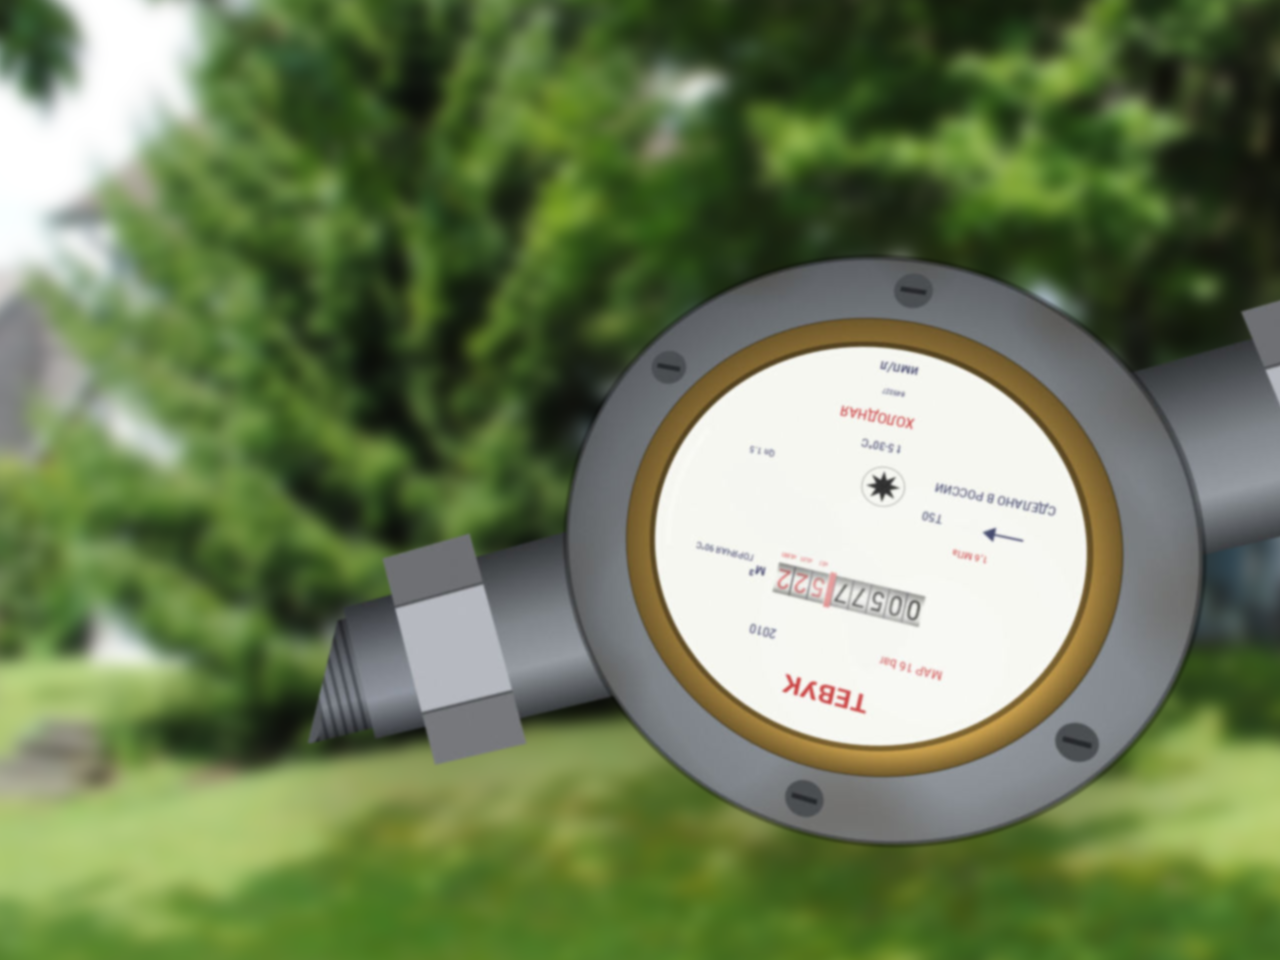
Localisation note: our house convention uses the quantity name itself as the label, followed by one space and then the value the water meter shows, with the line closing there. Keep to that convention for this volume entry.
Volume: 577.522 m³
